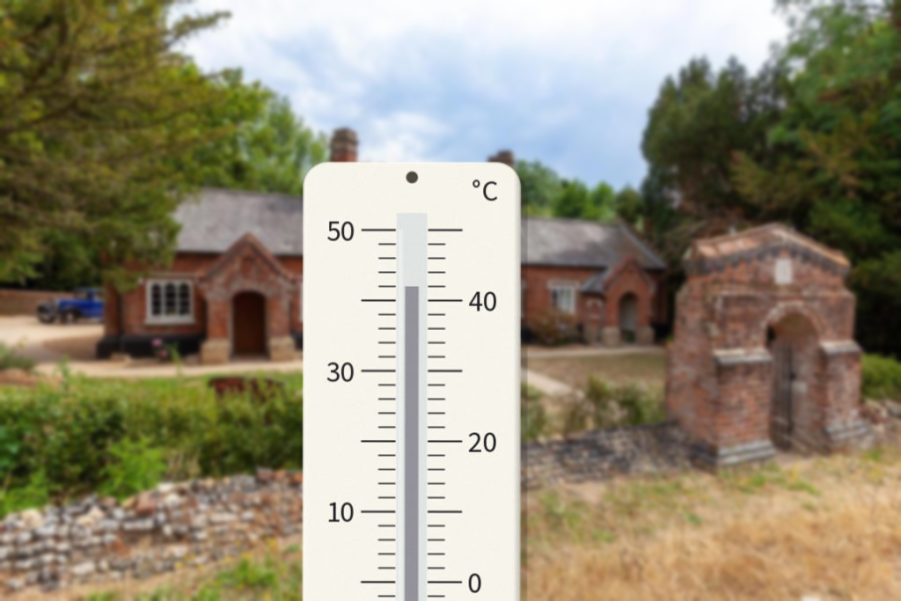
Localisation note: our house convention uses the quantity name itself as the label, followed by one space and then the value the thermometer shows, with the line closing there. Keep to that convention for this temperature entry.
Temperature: 42 °C
